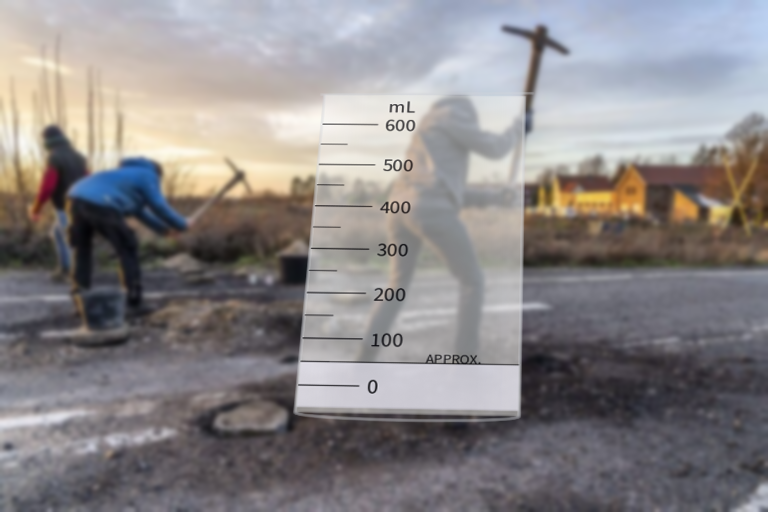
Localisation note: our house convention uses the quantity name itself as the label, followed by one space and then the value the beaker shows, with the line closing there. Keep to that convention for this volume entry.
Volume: 50 mL
